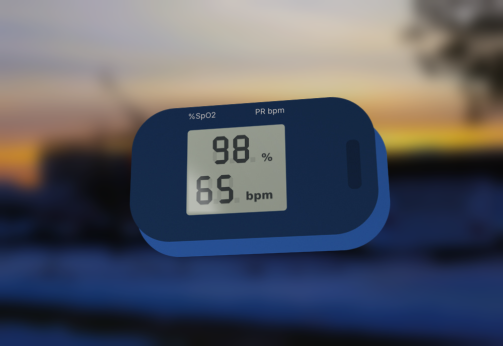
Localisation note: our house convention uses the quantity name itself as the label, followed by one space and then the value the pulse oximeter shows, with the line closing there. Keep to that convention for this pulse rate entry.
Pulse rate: 65 bpm
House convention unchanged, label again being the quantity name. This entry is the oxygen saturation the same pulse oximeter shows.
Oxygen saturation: 98 %
